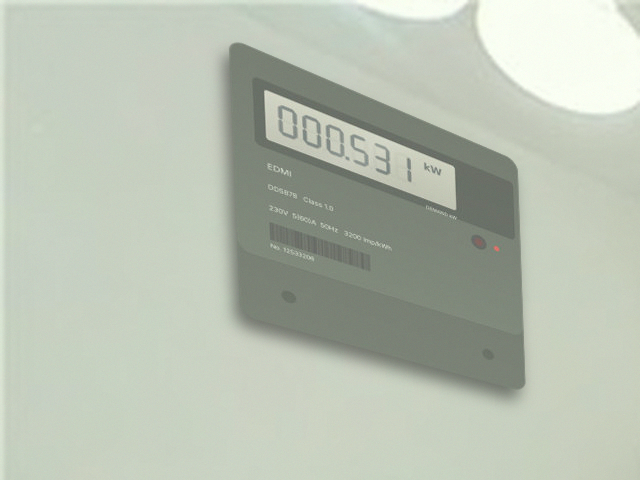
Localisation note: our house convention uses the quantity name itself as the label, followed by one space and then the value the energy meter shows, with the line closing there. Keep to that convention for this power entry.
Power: 0.531 kW
